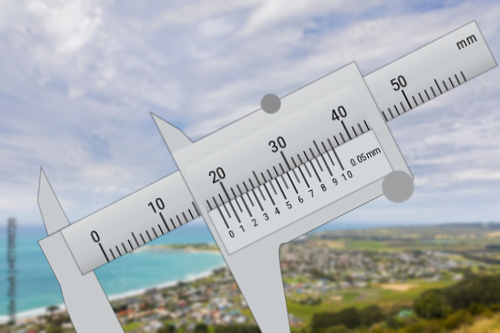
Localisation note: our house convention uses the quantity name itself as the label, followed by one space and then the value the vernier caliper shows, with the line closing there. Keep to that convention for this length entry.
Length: 18.0 mm
